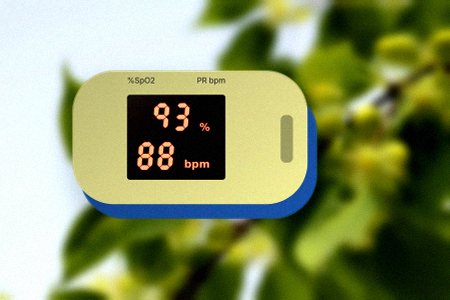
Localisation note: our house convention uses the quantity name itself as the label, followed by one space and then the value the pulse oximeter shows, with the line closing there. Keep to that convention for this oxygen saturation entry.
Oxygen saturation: 93 %
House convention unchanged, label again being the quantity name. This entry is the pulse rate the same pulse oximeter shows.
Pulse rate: 88 bpm
